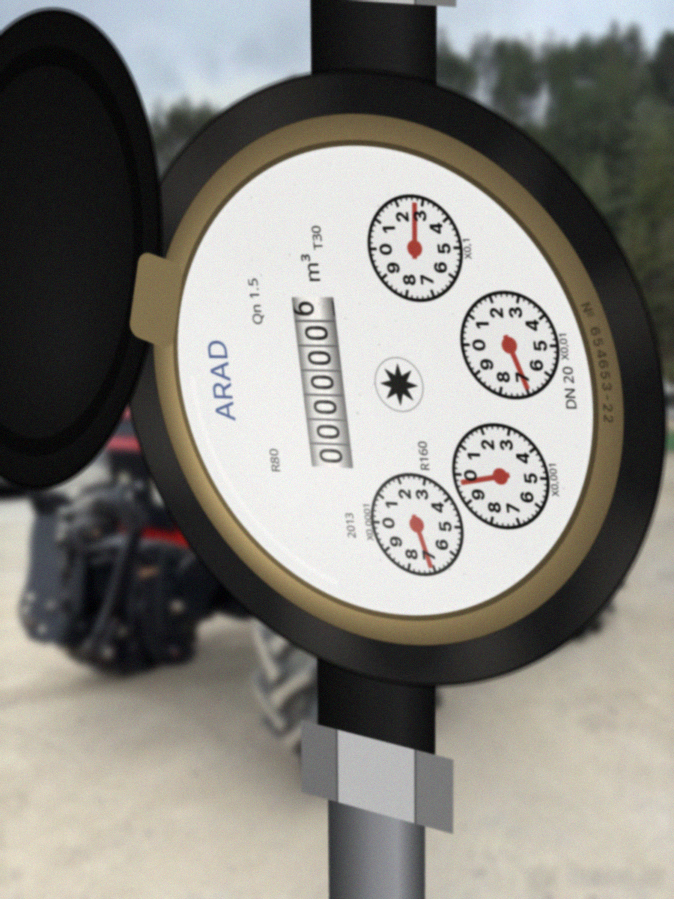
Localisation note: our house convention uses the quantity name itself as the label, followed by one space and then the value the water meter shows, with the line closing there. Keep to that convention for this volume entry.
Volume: 6.2697 m³
